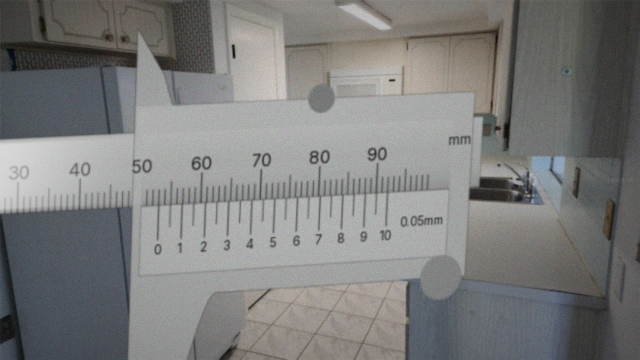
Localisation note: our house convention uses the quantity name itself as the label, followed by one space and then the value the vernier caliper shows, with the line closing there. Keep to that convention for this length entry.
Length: 53.0 mm
